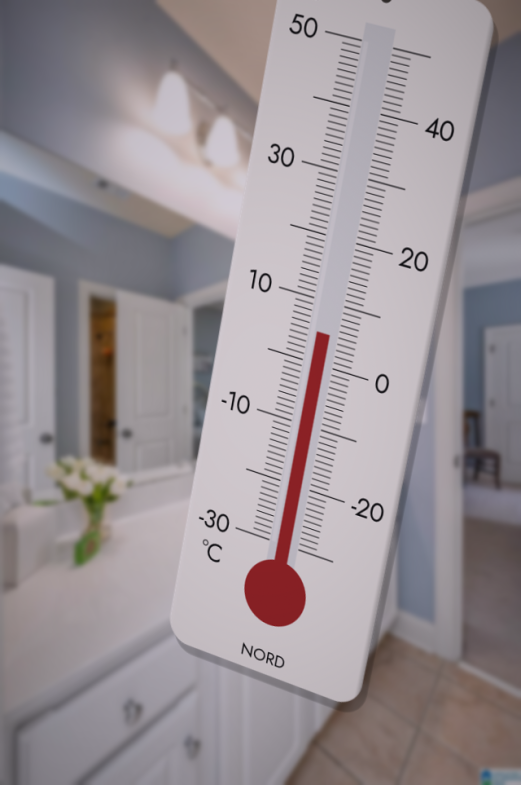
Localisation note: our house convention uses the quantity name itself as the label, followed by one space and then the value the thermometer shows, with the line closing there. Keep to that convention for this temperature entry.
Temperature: 5 °C
